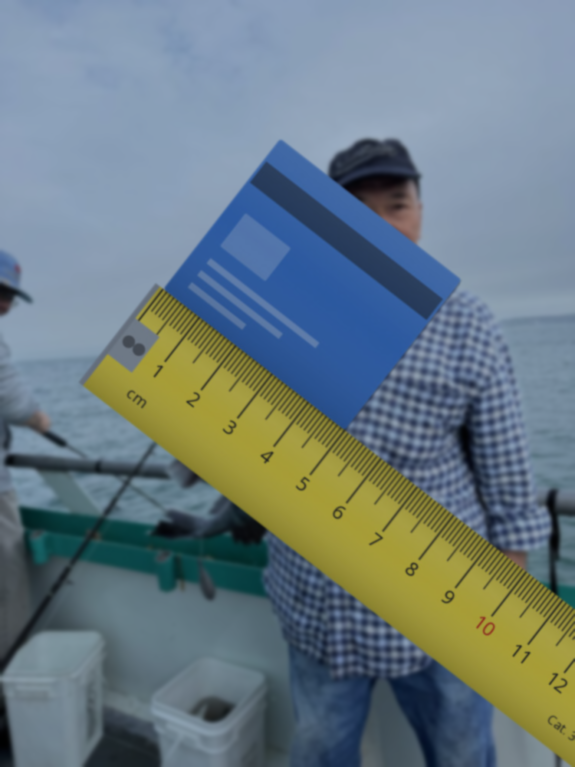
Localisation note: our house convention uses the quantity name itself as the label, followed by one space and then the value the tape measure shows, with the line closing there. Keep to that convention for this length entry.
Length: 5 cm
